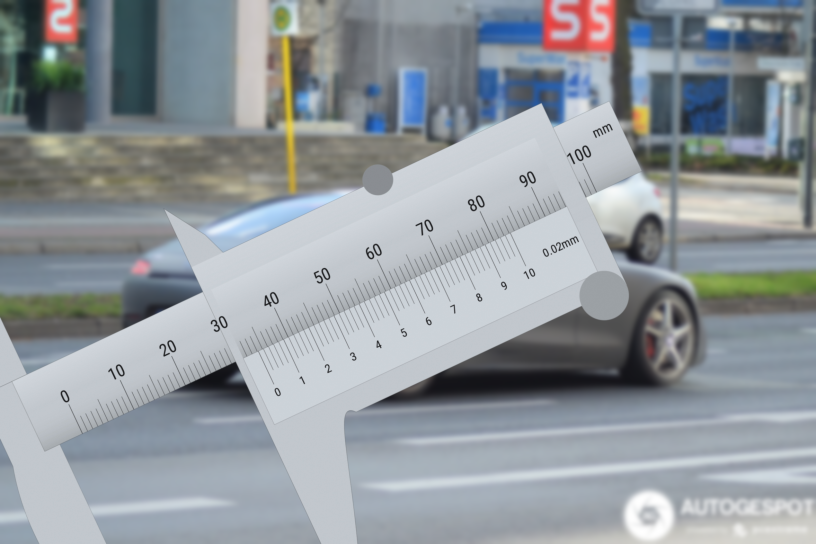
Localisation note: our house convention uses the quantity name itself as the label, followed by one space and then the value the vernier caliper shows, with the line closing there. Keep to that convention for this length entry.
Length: 34.2 mm
